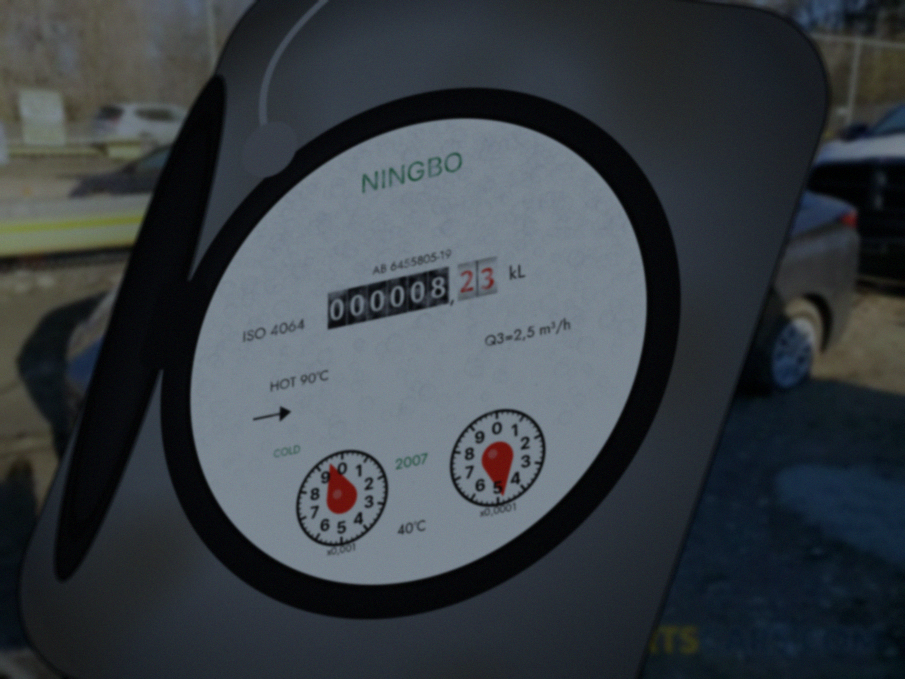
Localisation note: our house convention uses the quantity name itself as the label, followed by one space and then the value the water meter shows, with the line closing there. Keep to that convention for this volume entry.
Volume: 8.2294 kL
